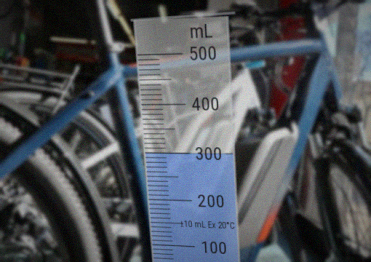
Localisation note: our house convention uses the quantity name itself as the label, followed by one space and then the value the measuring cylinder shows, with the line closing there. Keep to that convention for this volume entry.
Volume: 300 mL
